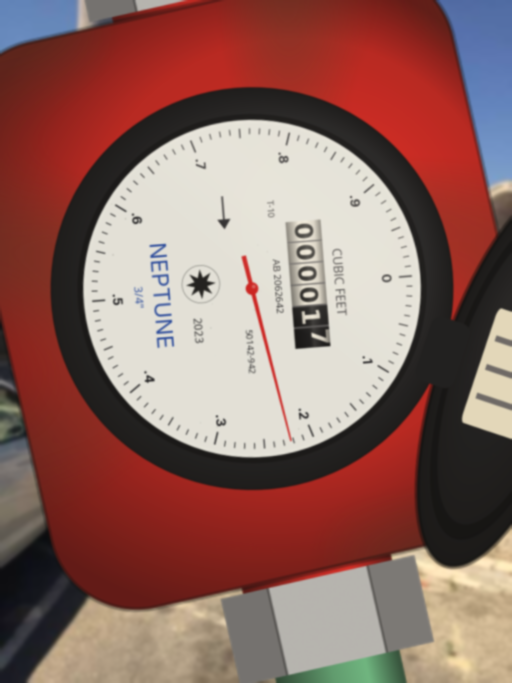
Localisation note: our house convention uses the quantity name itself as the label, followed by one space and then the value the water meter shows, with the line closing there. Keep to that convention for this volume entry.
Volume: 17.22 ft³
